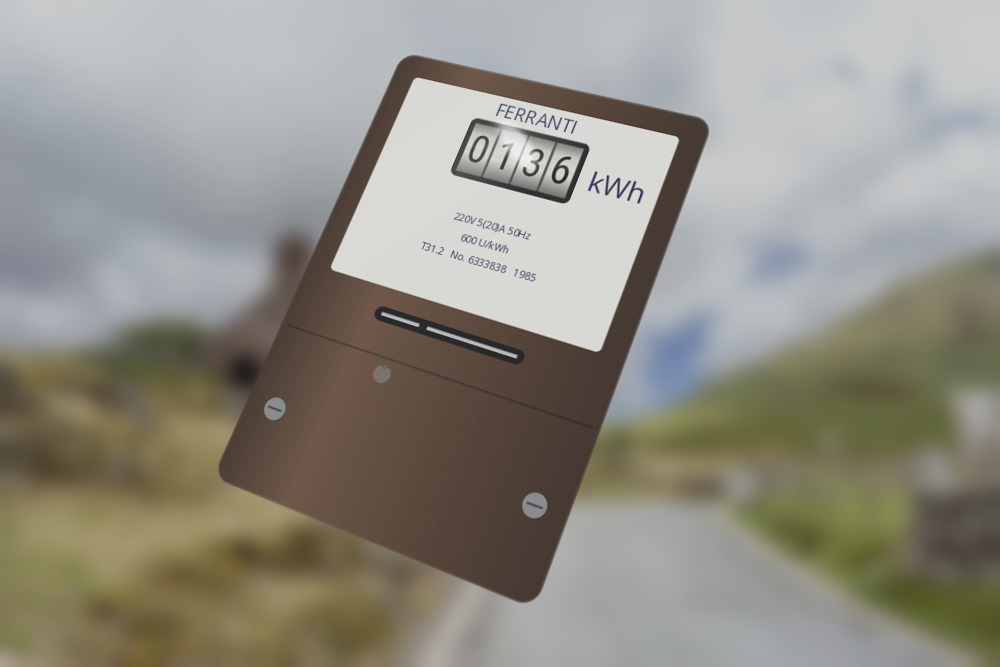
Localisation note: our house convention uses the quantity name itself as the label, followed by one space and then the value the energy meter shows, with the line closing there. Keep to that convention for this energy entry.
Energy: 136 kWh
